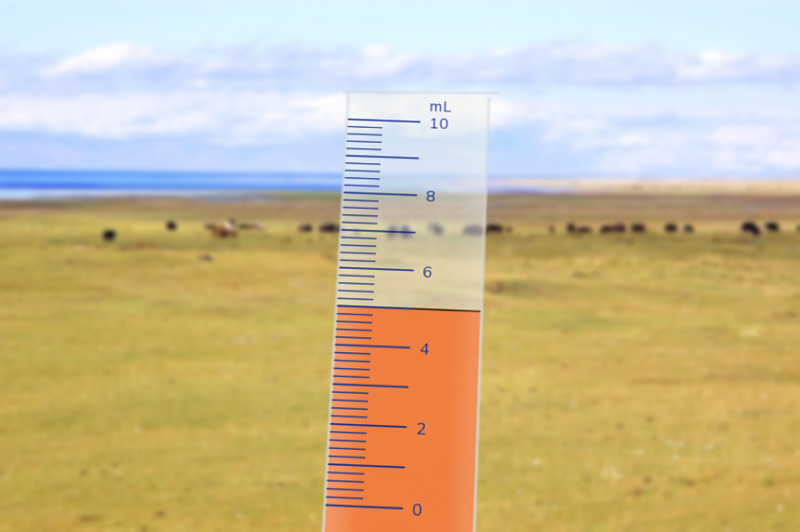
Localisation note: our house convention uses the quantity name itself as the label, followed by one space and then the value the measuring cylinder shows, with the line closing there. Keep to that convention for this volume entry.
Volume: 5 mL
